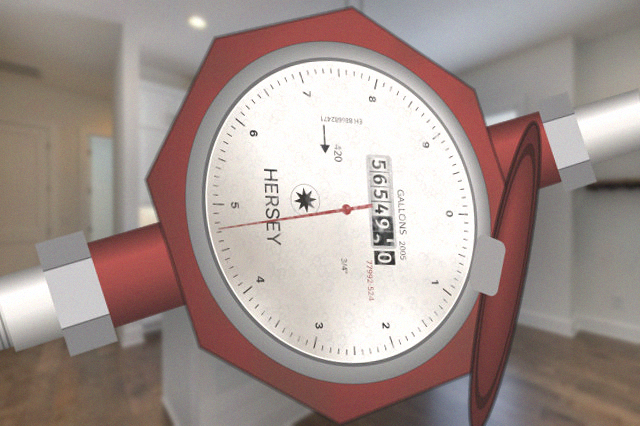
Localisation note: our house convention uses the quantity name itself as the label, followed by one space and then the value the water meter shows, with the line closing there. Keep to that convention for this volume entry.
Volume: 5654914.7 gal
